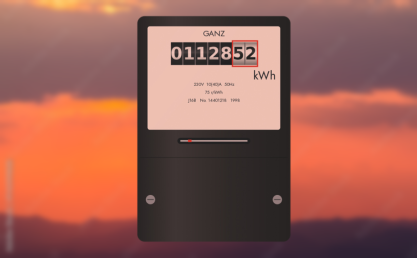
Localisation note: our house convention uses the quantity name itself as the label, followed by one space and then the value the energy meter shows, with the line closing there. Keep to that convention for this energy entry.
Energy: 1128.52 kWh
